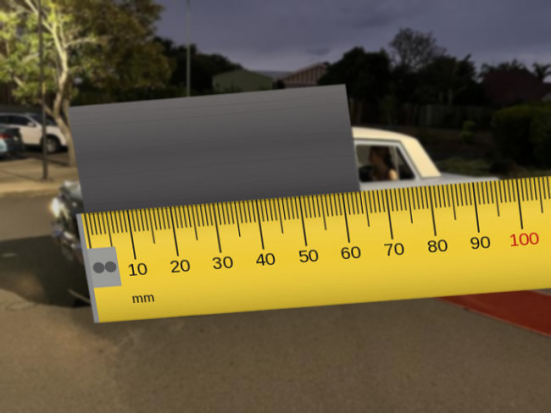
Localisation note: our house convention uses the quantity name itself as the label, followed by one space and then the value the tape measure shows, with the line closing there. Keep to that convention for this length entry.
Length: 64 mm
